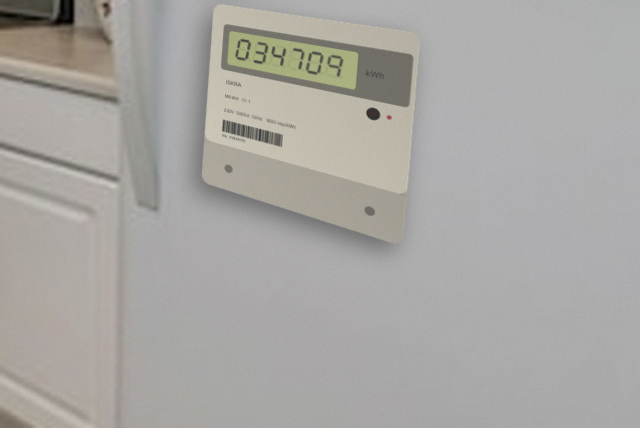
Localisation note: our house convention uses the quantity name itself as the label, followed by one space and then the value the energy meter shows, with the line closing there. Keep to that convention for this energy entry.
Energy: 34709 kWh
